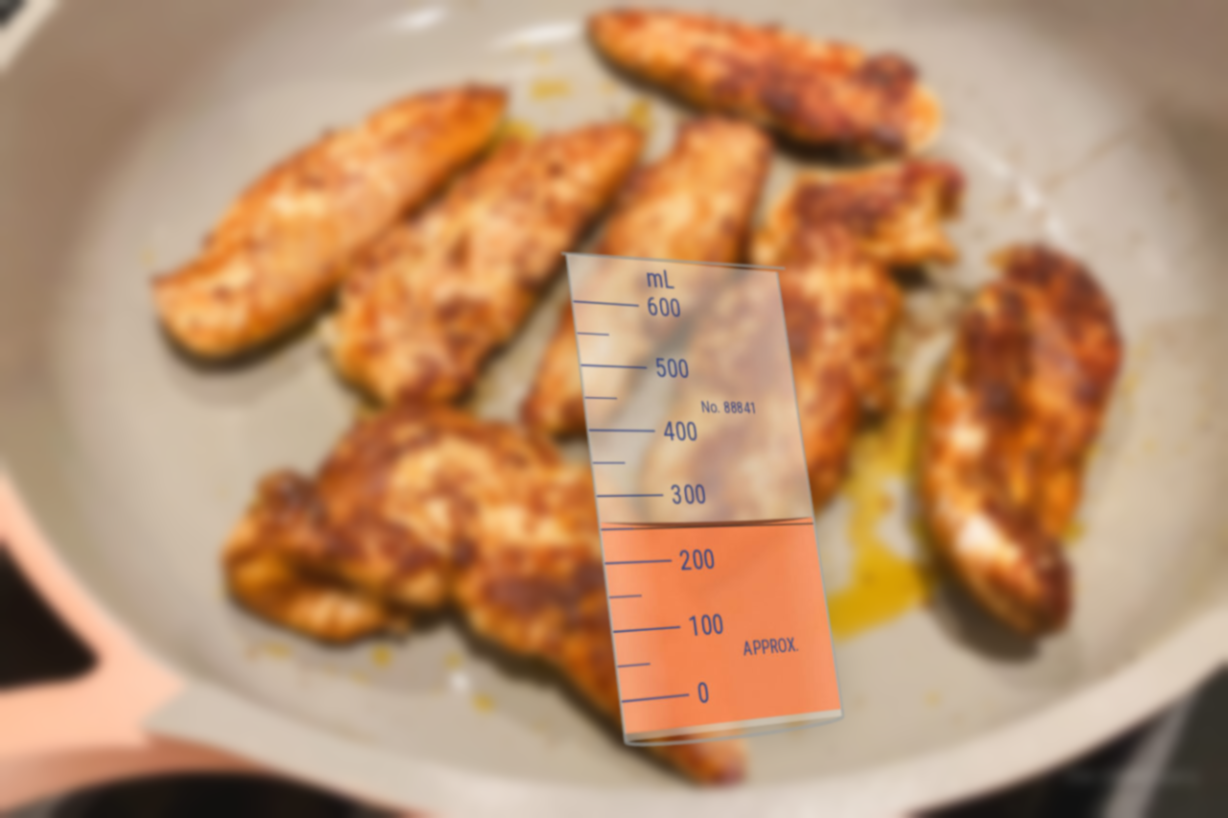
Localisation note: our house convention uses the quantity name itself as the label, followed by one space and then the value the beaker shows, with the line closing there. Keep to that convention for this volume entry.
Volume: 250 mL
